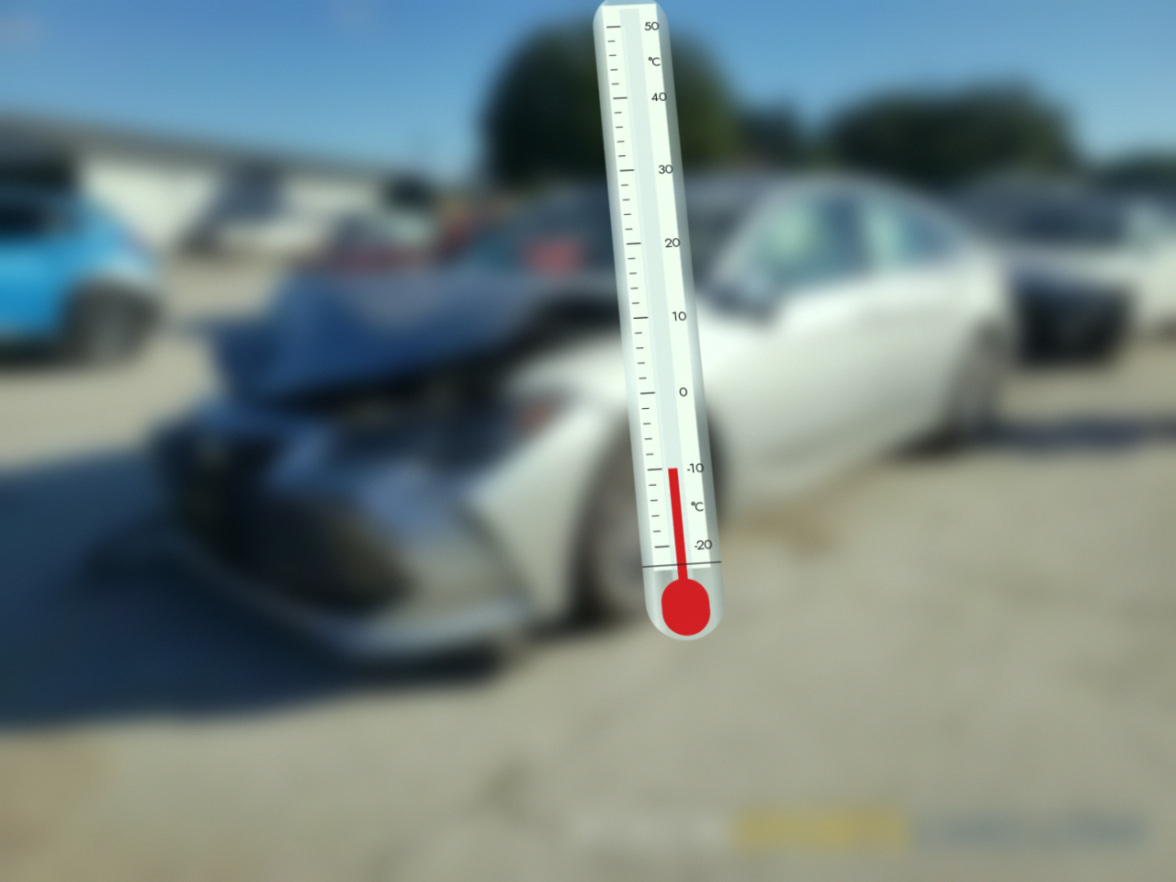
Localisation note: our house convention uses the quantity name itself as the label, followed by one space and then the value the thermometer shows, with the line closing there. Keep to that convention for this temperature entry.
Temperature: -10 °C
